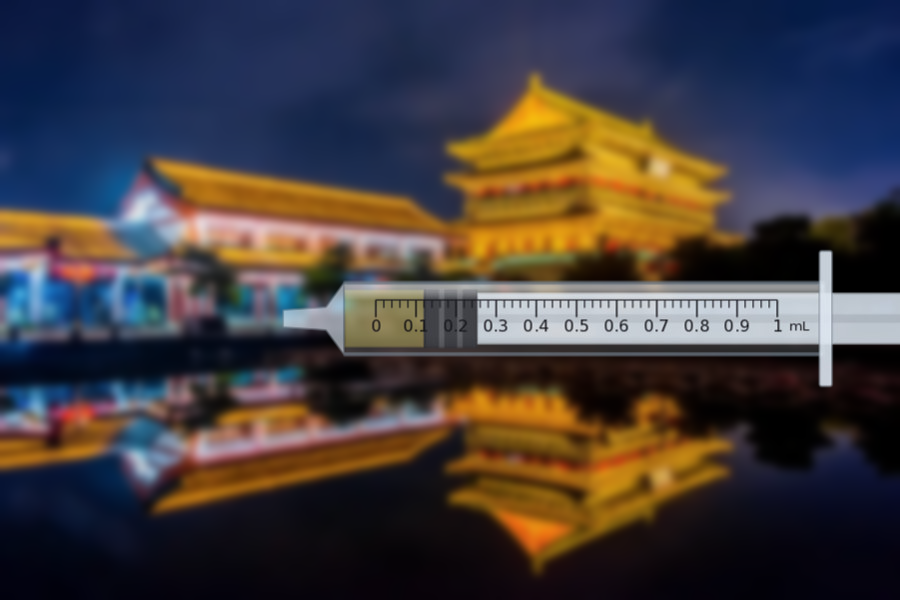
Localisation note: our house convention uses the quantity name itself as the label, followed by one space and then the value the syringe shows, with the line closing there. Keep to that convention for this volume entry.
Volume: 0.12 mL
